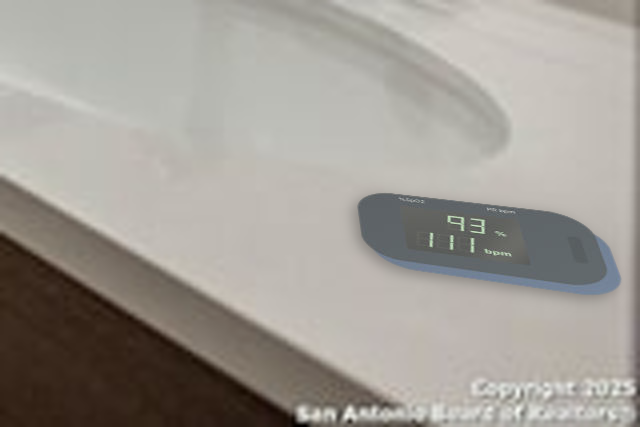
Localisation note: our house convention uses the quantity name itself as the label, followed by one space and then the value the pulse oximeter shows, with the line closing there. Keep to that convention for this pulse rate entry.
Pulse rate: 111 bpm
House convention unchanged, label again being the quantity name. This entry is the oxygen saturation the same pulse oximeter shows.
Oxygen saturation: 93 %
